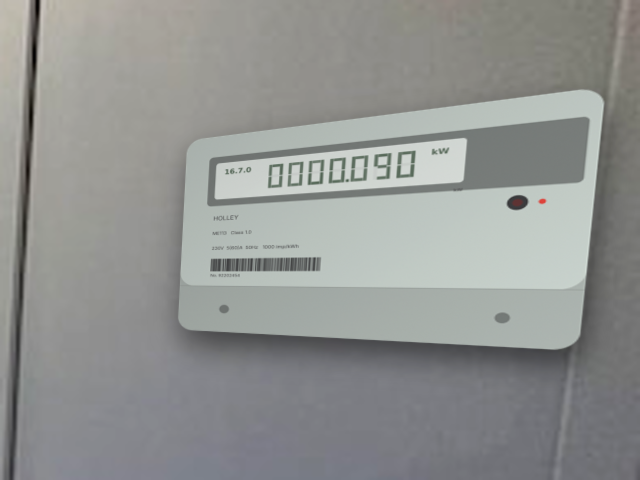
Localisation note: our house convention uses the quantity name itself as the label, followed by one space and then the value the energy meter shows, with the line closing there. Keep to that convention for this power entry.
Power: 0.090 kW
